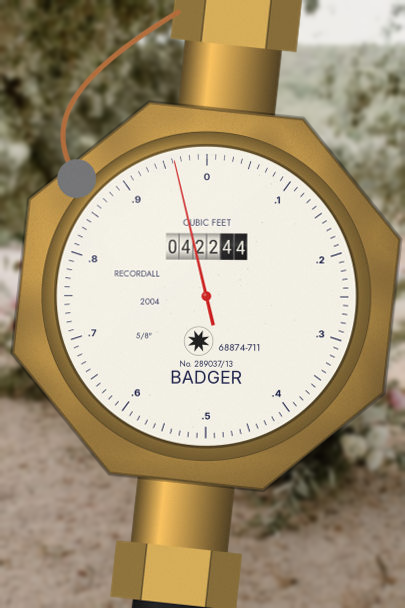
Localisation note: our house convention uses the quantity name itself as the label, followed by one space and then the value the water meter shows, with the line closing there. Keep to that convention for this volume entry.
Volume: 42243.96 ft³
